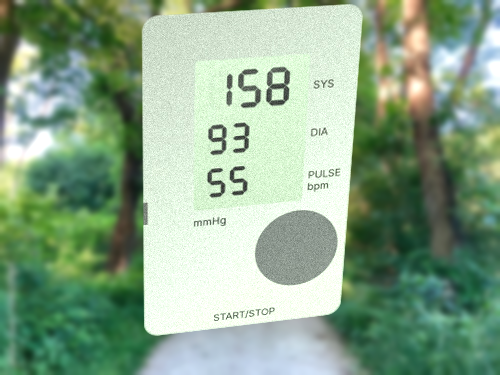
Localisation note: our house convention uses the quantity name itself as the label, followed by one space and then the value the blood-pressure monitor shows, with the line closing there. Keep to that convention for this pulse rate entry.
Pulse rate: 55 bpm
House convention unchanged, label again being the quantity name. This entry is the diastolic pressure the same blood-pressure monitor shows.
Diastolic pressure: 93 mmHg
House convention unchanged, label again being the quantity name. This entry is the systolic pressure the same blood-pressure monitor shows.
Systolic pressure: 158 mmHg
